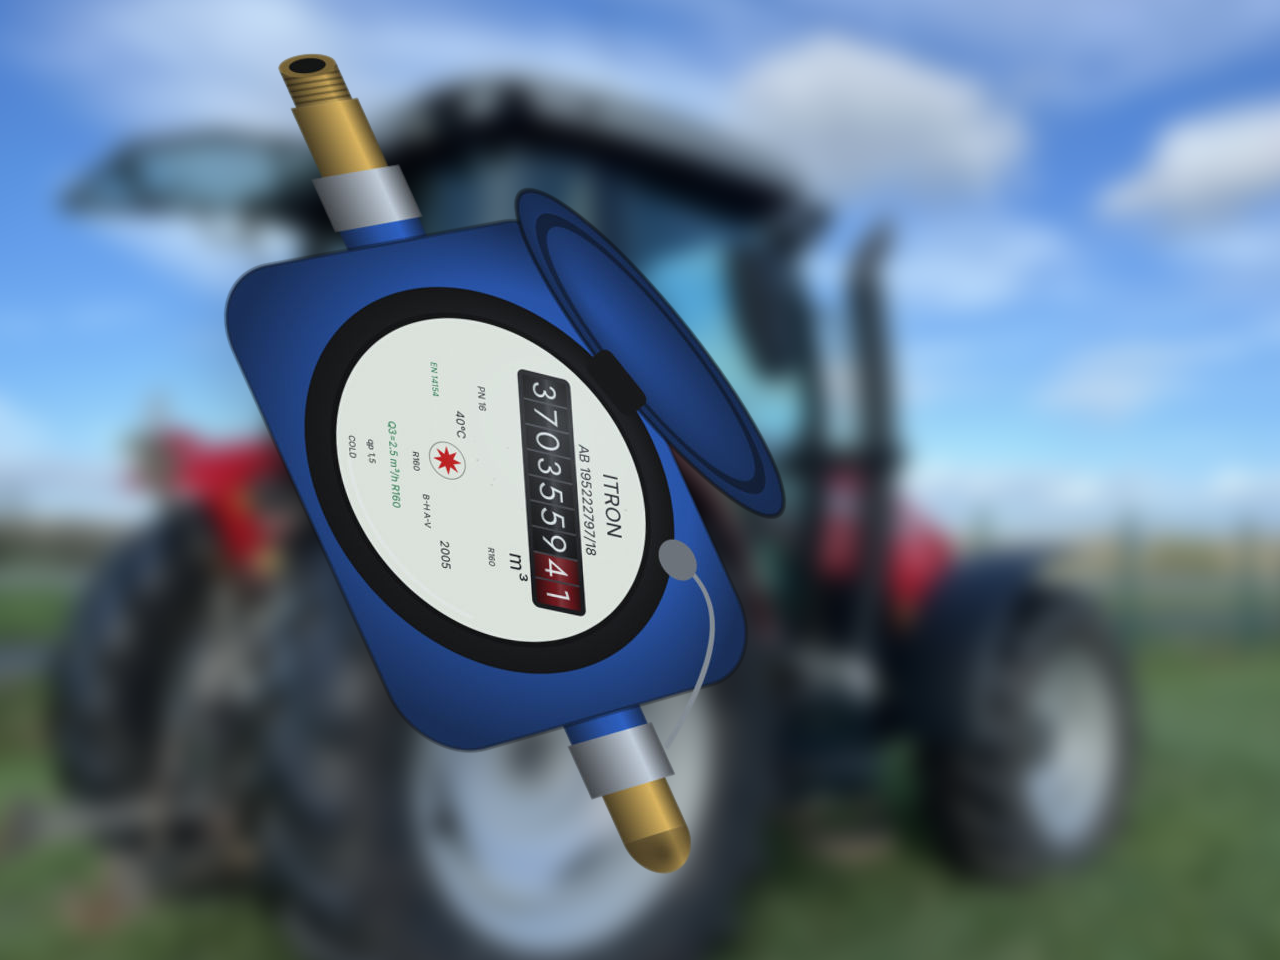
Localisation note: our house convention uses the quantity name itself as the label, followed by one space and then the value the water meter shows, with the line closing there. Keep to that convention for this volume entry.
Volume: 3703559.41 m³
